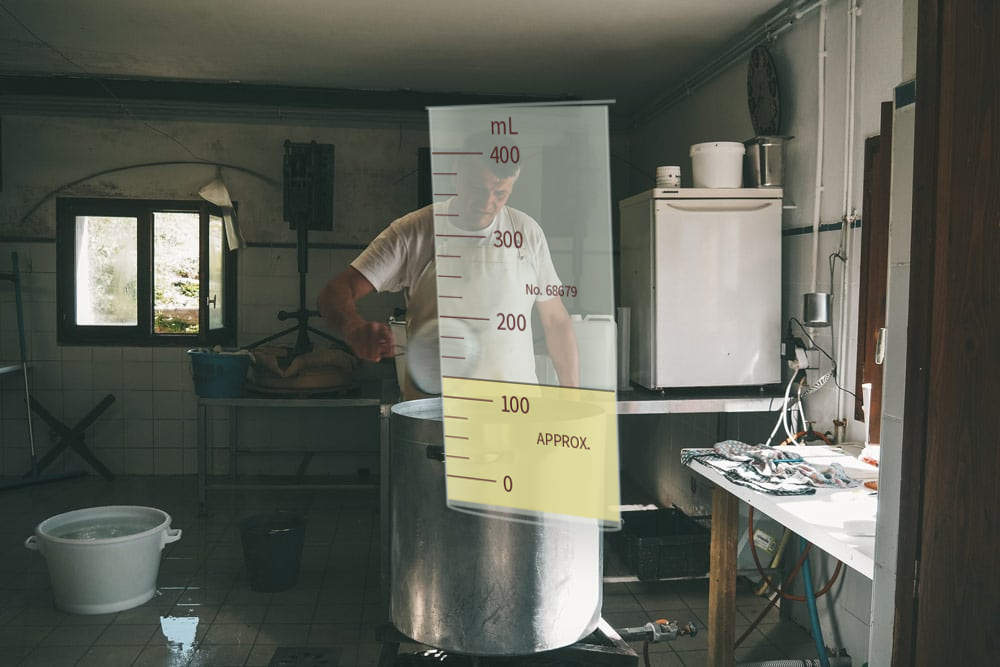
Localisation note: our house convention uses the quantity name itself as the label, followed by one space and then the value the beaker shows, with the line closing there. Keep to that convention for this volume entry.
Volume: 125 mL
